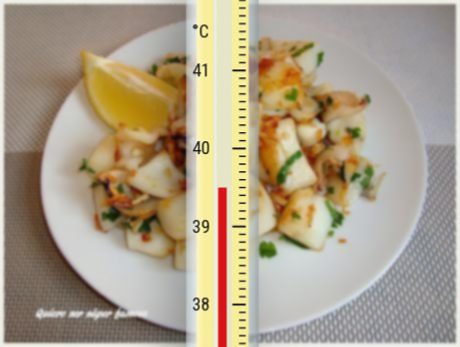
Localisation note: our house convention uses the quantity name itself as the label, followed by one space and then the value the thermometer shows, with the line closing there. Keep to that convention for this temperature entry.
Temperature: 39.5 °C
